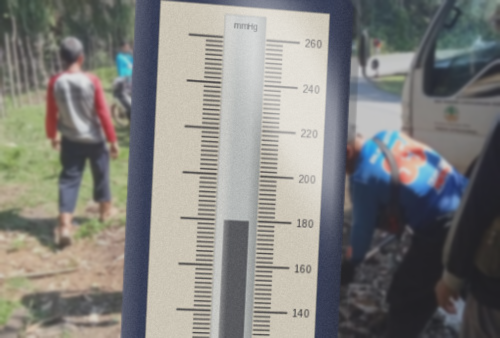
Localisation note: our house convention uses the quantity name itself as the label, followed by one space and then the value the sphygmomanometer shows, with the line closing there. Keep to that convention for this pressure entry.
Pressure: 180 mmHg
